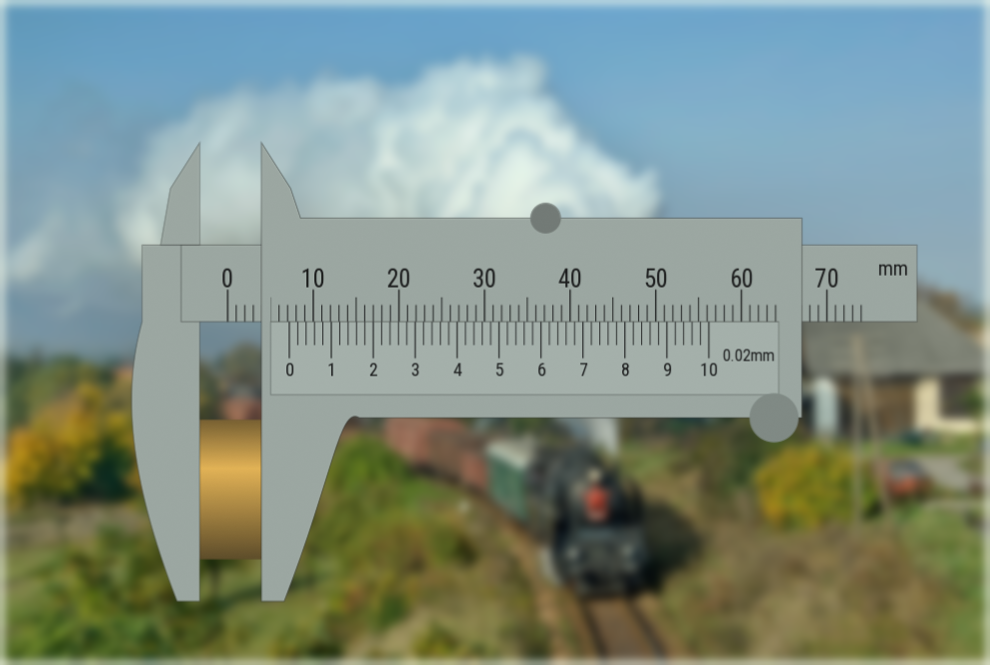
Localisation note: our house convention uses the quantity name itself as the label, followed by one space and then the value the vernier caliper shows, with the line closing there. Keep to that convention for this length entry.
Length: 7.2 mm
